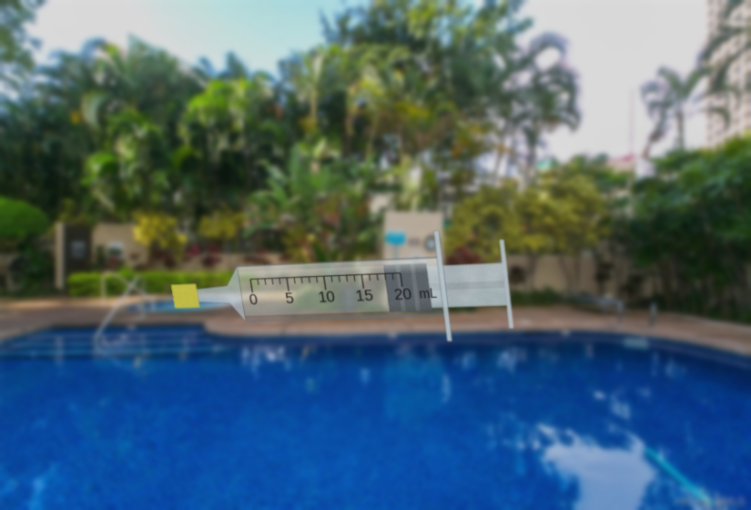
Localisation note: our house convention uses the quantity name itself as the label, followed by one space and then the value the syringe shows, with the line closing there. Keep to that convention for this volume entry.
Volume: 18 mL
